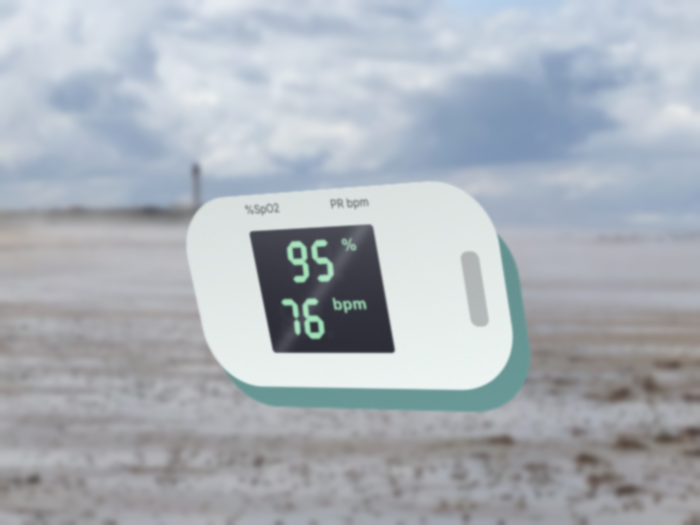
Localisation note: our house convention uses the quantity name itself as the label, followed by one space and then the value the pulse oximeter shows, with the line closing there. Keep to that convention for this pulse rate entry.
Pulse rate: 76 bpm
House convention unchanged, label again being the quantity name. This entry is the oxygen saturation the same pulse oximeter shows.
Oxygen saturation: 95 %
